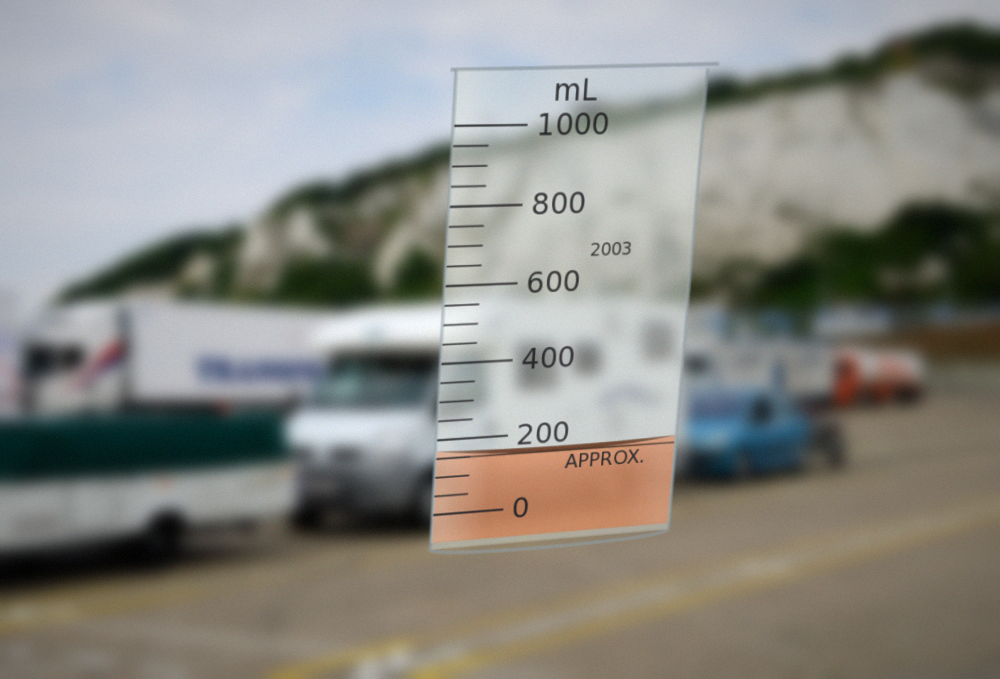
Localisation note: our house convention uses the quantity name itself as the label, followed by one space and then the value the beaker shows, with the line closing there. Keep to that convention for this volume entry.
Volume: 150 mL
